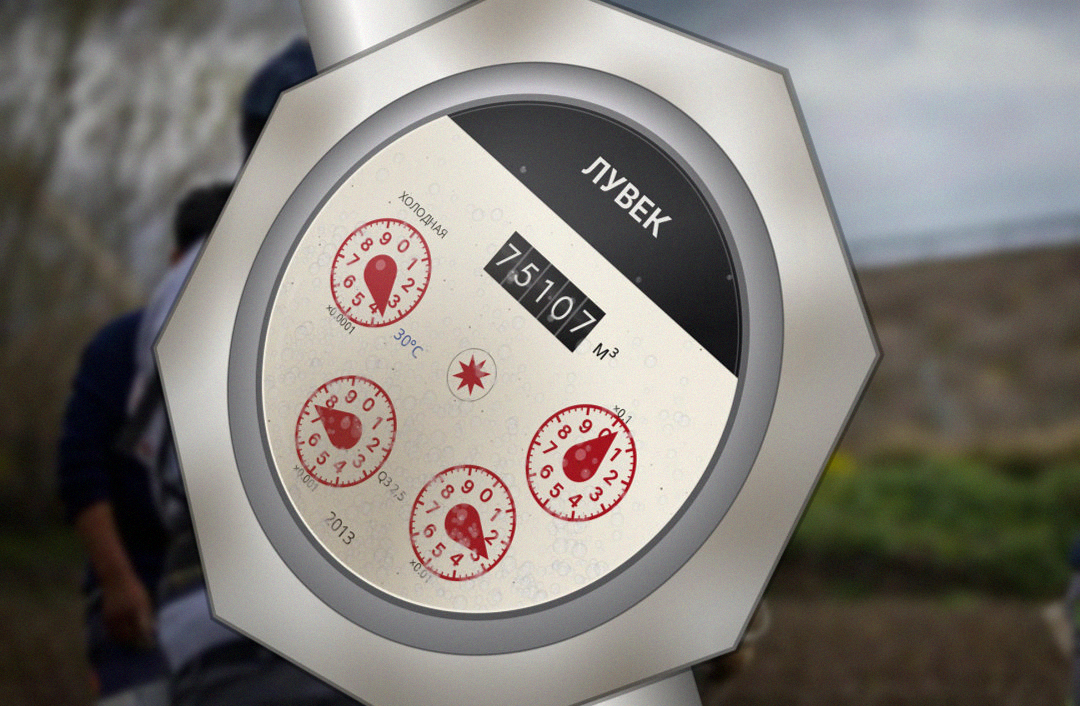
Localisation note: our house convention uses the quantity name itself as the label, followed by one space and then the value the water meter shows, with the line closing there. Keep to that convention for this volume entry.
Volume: 75107.0273 m³
